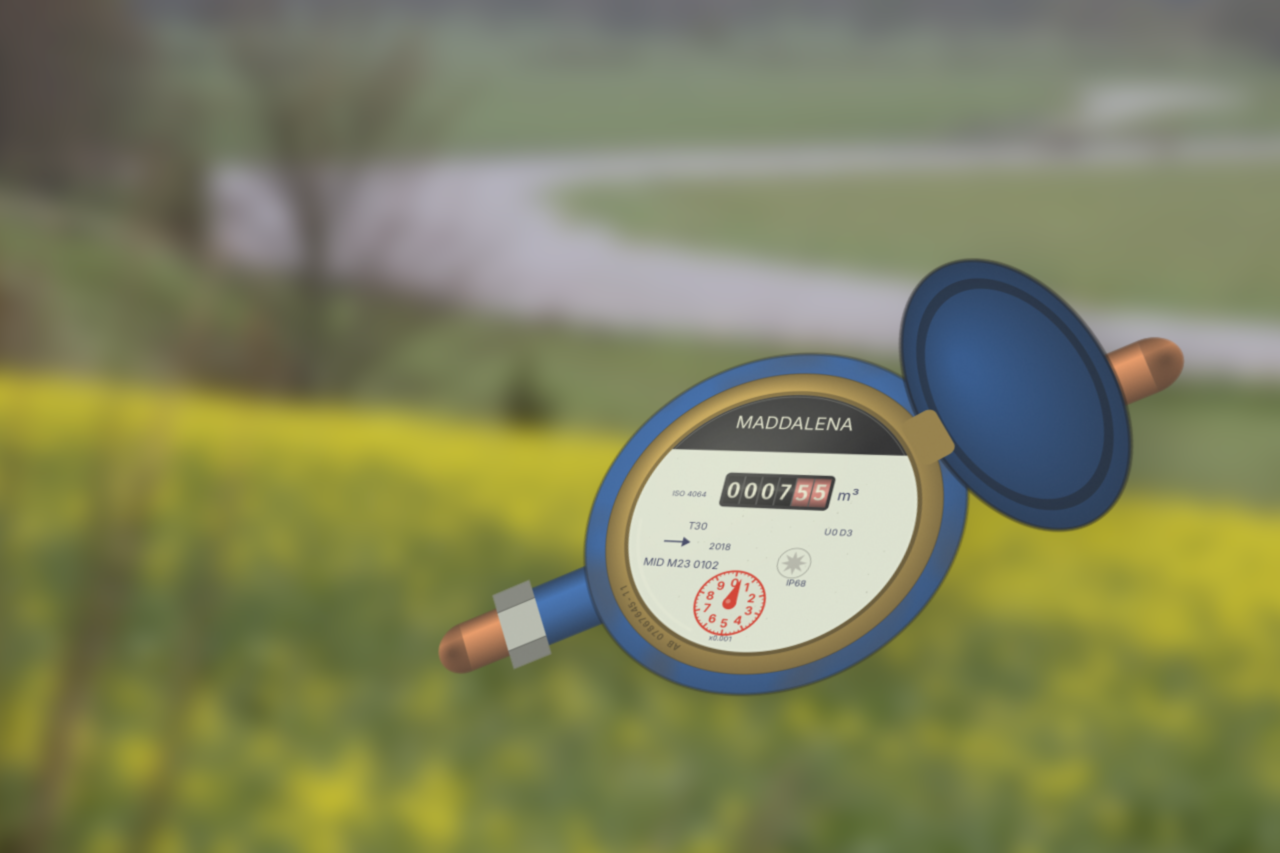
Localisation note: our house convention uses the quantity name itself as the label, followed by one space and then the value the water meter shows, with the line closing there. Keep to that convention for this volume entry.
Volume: 7.550 m³
